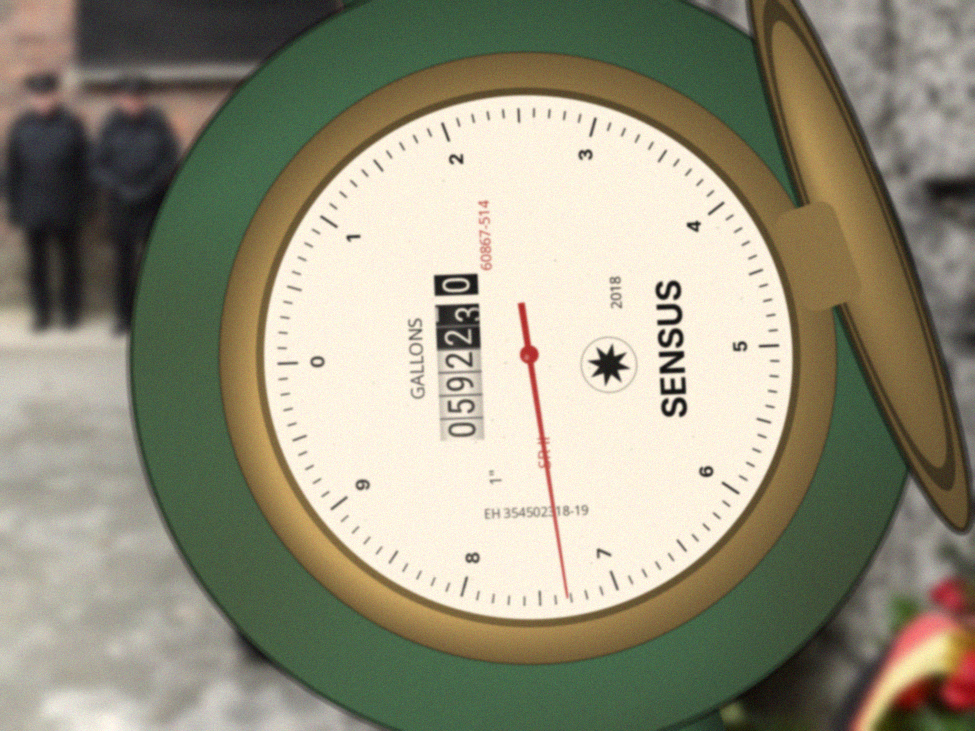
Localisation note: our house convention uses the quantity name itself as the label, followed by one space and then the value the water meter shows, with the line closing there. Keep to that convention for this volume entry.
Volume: 592227.3 gal
